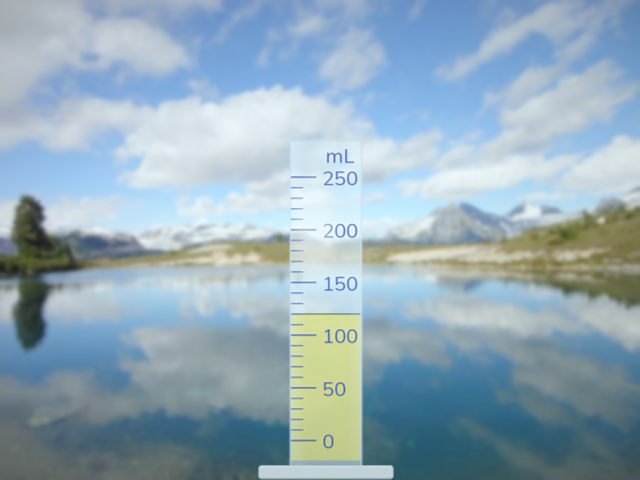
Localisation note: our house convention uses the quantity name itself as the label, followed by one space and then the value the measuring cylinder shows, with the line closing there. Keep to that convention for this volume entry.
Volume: 120 mL
